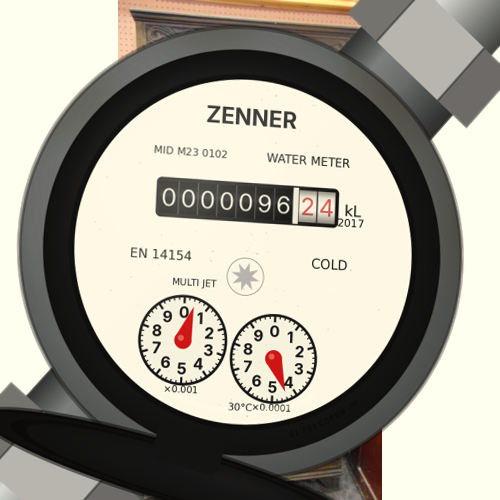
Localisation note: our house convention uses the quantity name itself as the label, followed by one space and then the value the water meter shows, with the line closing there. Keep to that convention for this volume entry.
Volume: 96.2404 kL
